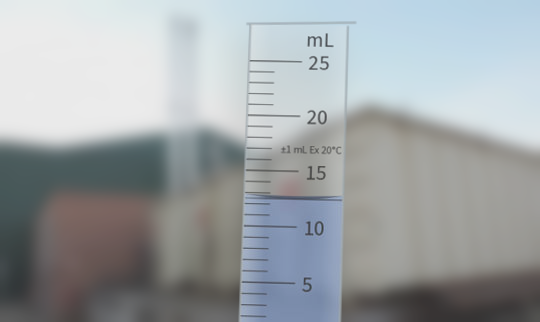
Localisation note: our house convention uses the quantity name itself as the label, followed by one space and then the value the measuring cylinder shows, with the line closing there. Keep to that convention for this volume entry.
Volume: 12.5 mL
